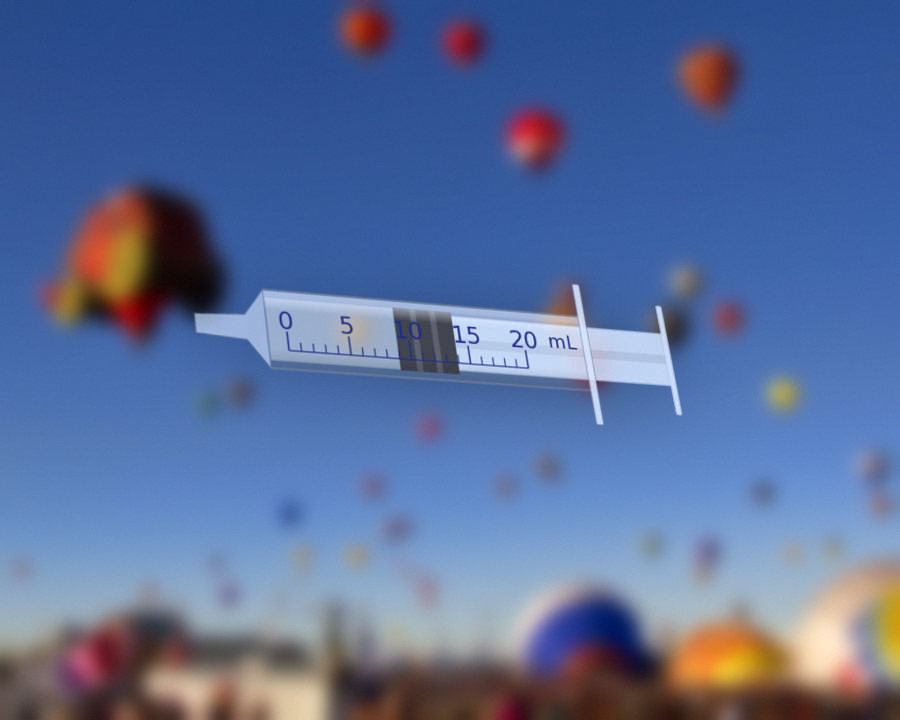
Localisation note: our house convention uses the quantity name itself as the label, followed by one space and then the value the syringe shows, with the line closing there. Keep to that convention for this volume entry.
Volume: 9 mL
